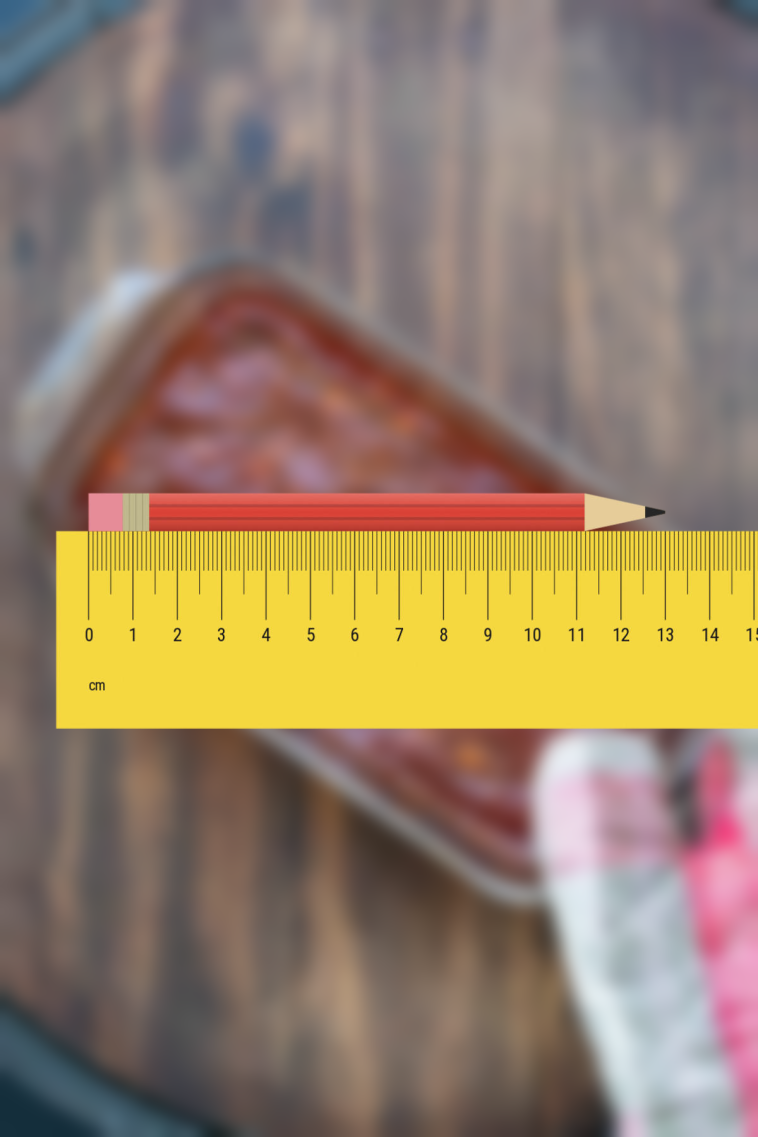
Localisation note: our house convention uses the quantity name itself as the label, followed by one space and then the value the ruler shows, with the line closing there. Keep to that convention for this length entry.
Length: 13 cm
